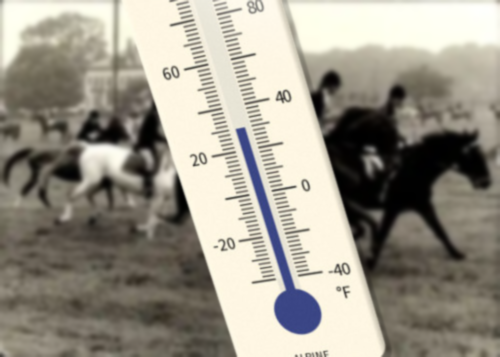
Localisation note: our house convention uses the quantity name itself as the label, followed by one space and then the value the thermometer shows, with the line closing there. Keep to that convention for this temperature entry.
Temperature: 30 °F
